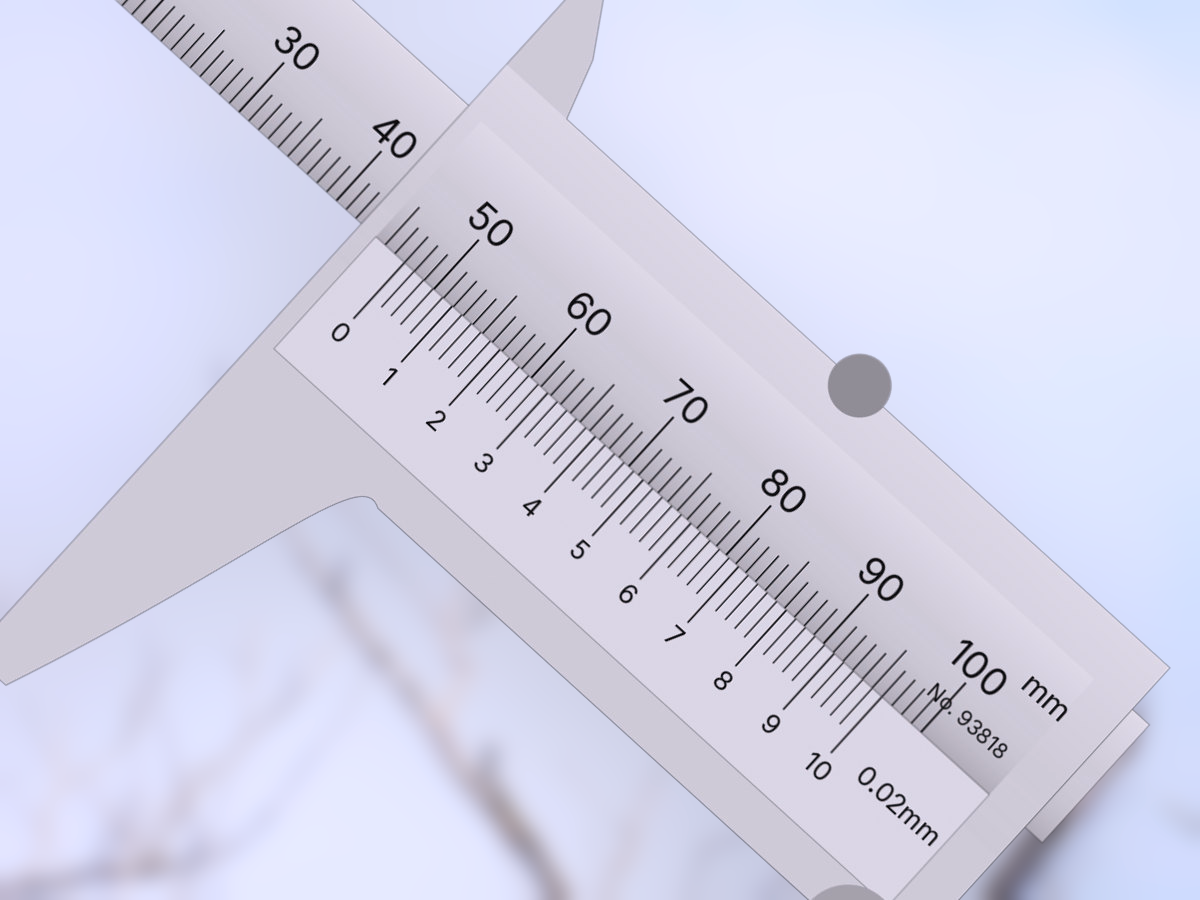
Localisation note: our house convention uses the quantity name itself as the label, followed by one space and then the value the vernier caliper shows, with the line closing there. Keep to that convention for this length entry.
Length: 47.0 mm
